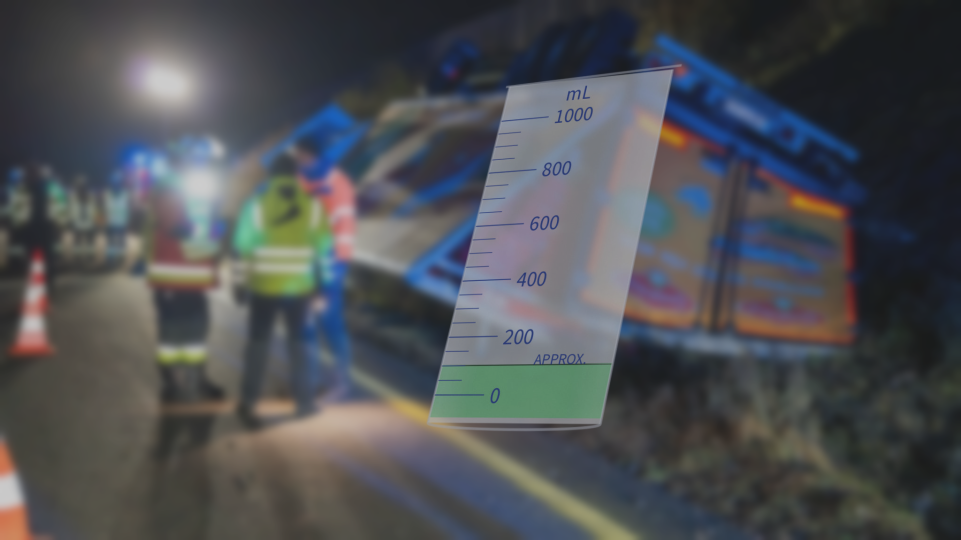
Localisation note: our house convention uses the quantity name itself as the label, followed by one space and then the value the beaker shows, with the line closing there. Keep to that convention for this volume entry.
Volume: 100 mL
